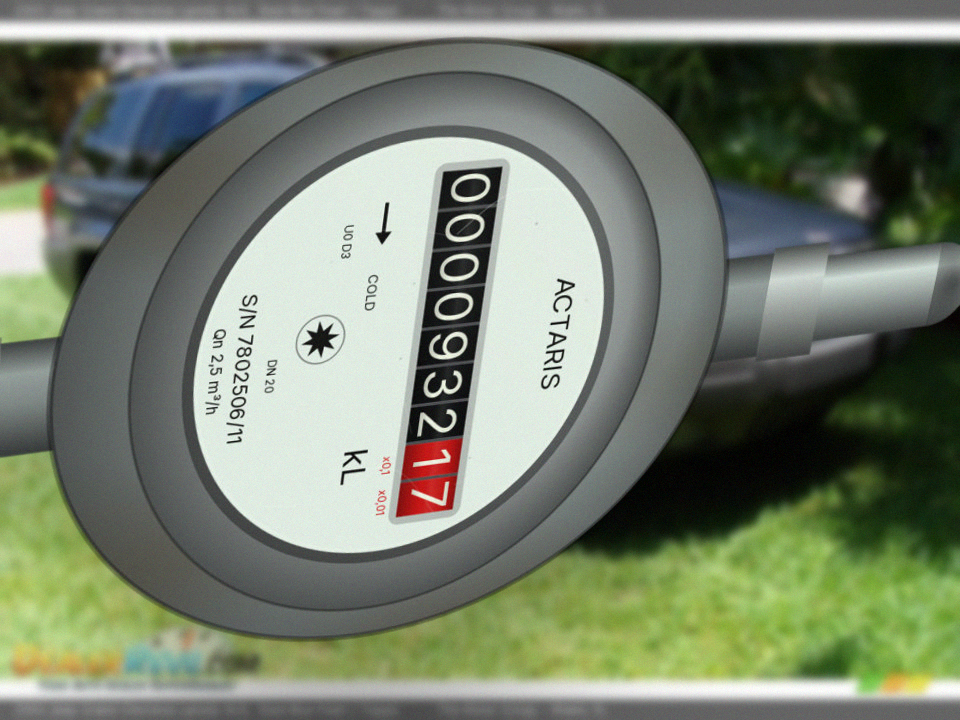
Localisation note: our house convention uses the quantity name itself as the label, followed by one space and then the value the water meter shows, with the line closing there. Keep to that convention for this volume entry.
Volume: 932.17 kL
